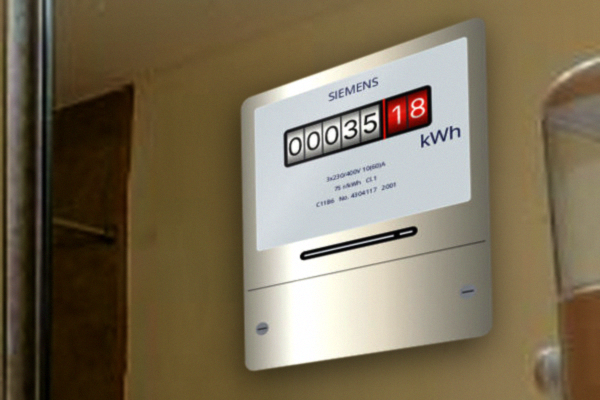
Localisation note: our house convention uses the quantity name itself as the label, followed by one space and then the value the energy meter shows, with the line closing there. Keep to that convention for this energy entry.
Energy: 35.18 kWh
